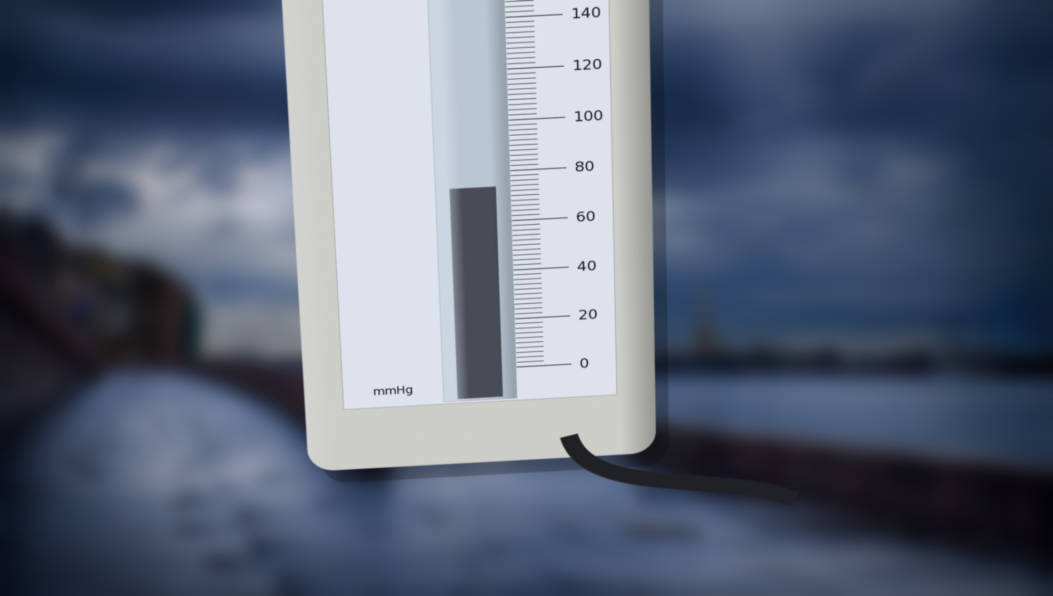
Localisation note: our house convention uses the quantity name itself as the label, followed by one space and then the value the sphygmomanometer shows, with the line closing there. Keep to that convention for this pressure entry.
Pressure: 74 mmHg
